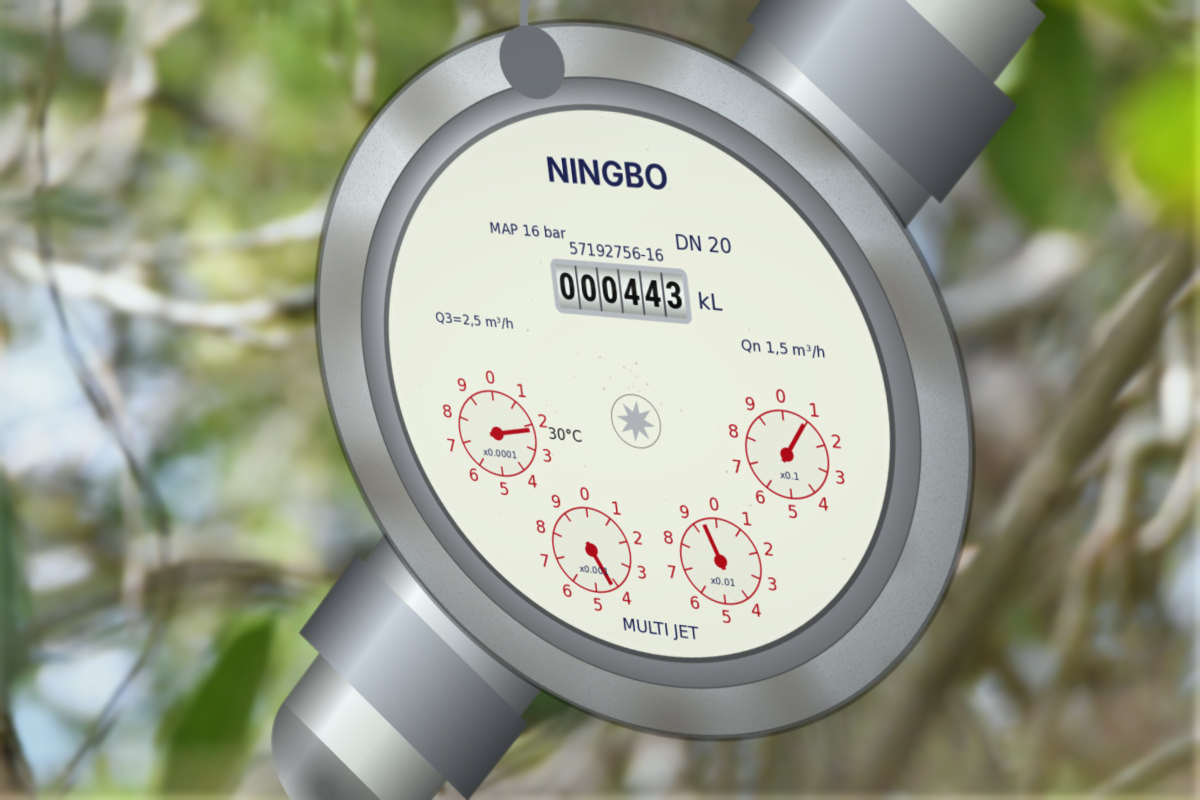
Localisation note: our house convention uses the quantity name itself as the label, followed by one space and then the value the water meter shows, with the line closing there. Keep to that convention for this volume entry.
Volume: 443.0942 kL
